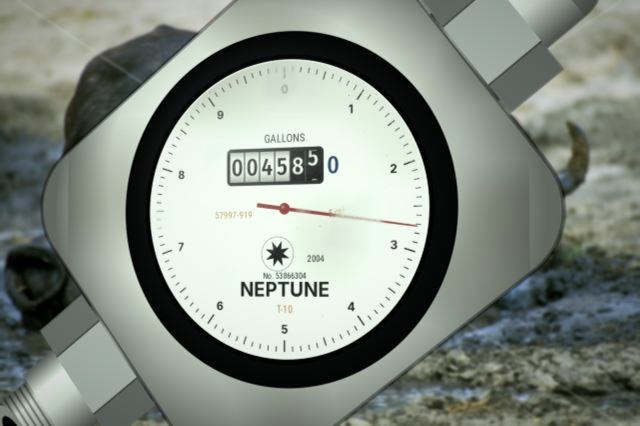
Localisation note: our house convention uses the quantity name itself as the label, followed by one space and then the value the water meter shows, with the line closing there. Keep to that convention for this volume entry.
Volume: 45852.7 gal
